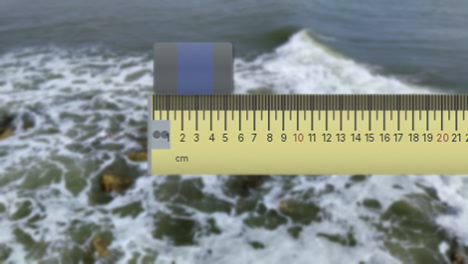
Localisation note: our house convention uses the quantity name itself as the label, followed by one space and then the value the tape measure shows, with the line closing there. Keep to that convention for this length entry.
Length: 5.5 cm
